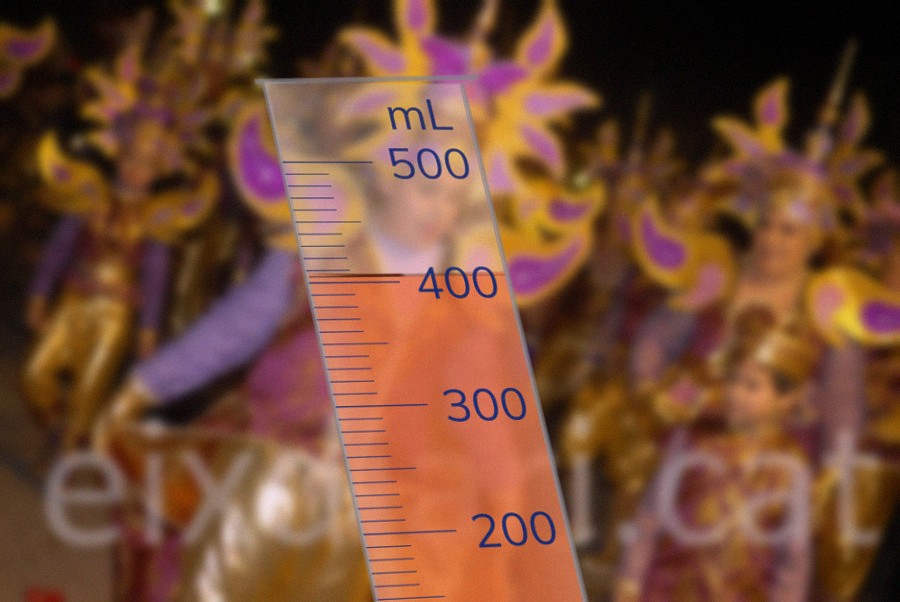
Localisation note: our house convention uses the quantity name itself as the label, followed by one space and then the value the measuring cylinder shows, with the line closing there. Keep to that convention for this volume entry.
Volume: 405 mL
